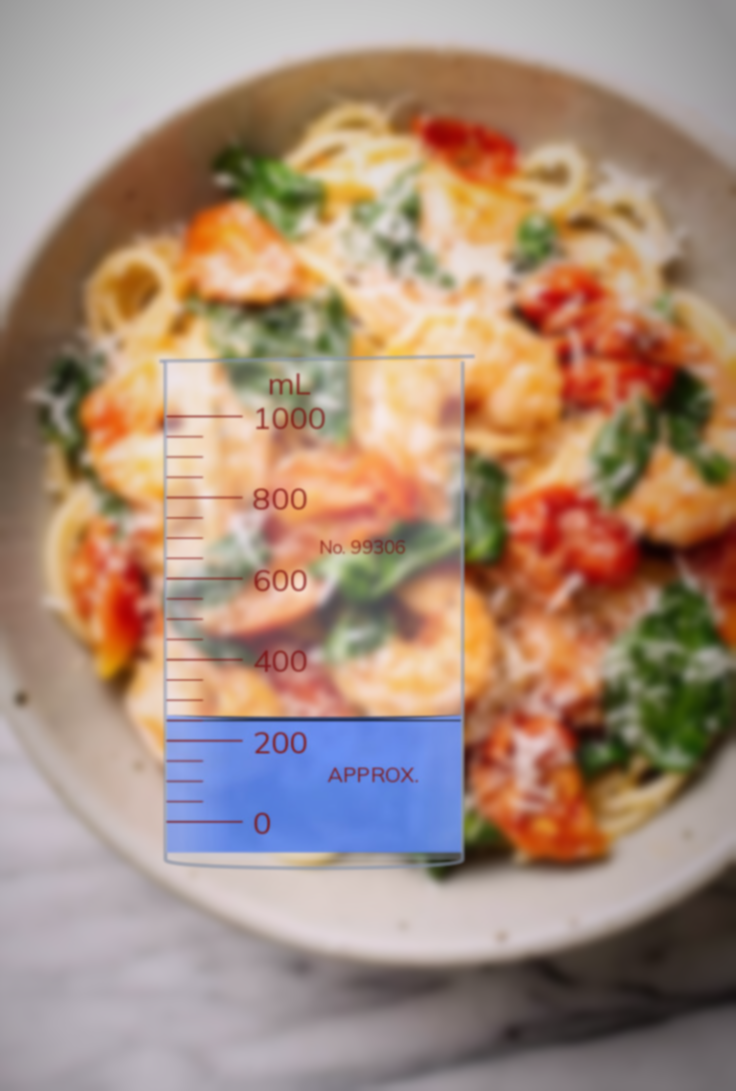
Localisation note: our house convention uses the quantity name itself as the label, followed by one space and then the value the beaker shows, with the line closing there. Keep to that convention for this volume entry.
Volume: 250 mL
